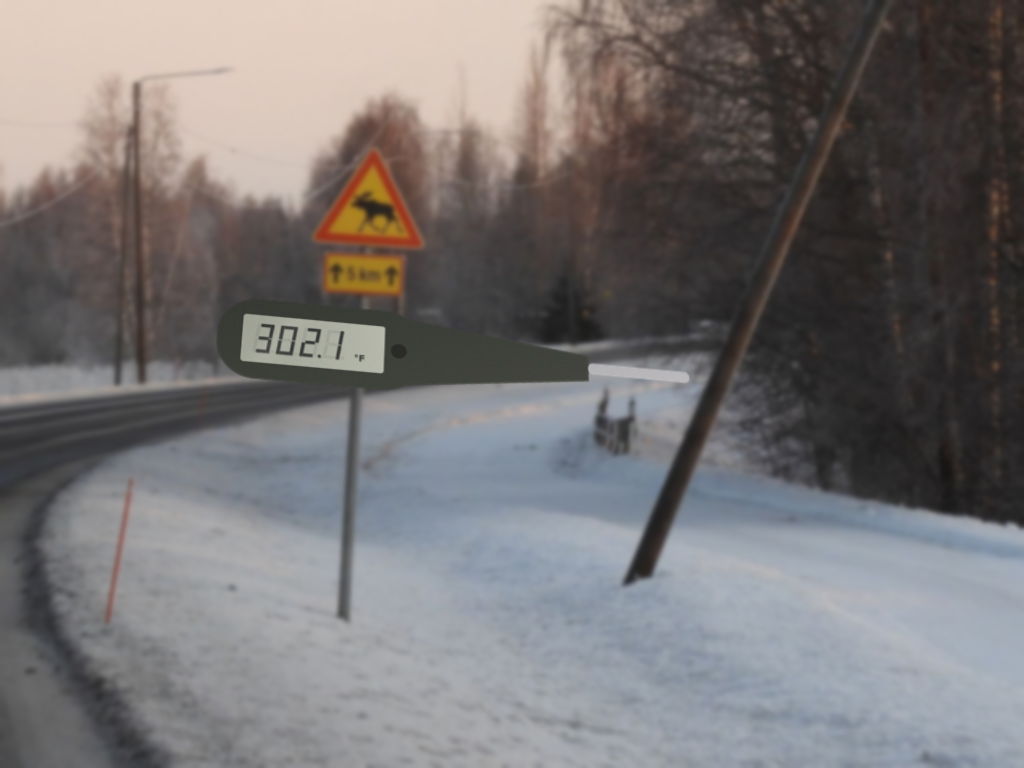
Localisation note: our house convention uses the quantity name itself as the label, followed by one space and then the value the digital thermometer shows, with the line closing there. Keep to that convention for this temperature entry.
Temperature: 302.1 °F
